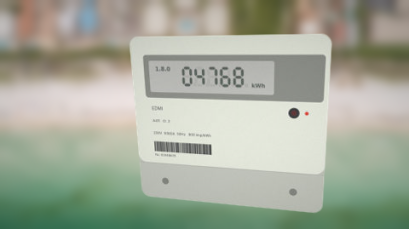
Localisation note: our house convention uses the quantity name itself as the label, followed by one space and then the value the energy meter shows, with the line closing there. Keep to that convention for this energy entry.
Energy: 4768 kWh
